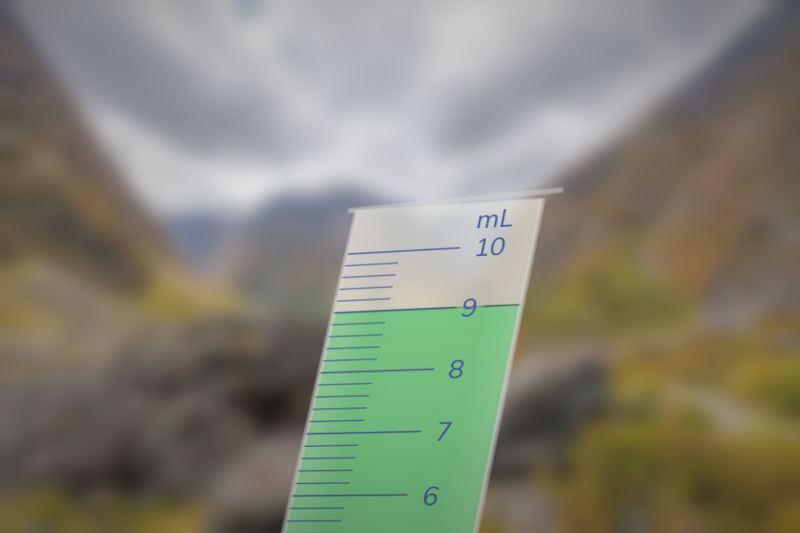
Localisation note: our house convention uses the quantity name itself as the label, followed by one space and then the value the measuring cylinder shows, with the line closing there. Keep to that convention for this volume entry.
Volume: 9 mL
